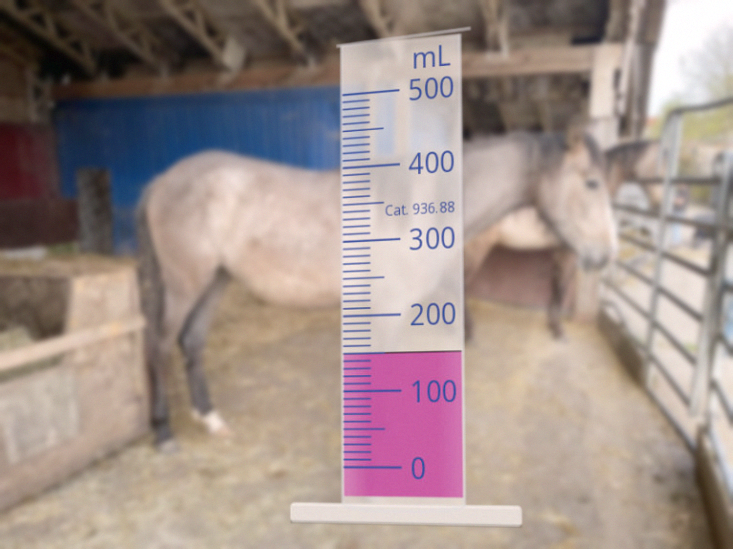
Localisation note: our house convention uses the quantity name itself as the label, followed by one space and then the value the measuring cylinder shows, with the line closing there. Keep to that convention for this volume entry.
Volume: 150 mL
